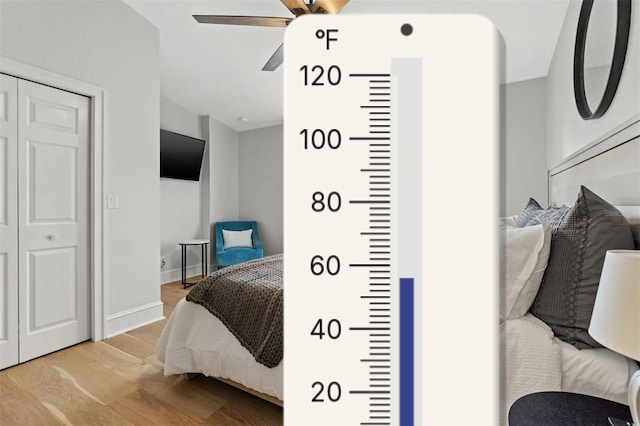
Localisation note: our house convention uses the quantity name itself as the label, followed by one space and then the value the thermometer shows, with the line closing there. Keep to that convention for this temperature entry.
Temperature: 56 °F
